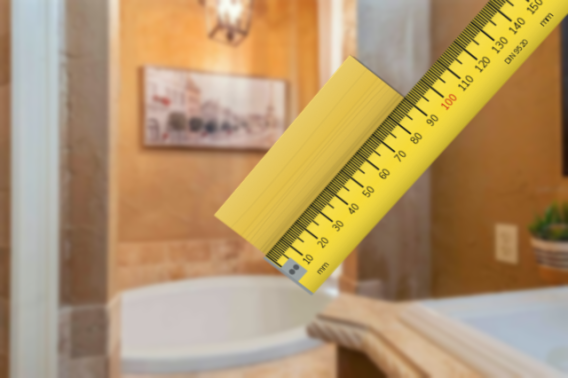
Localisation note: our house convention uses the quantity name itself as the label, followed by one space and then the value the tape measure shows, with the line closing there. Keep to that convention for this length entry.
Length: 90 mm
